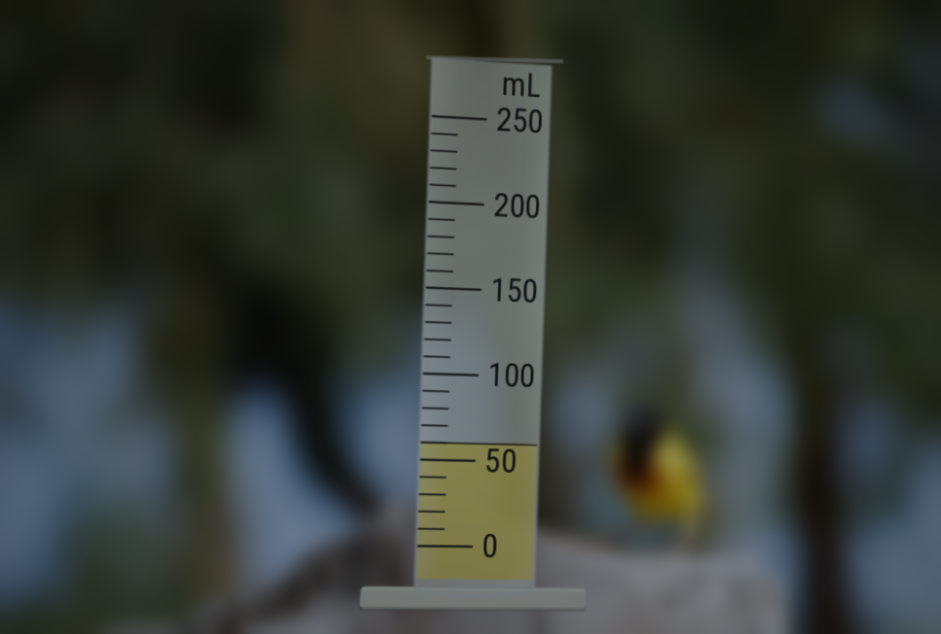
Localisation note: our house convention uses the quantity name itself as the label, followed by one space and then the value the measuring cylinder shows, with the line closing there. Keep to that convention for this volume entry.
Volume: 60 mL
